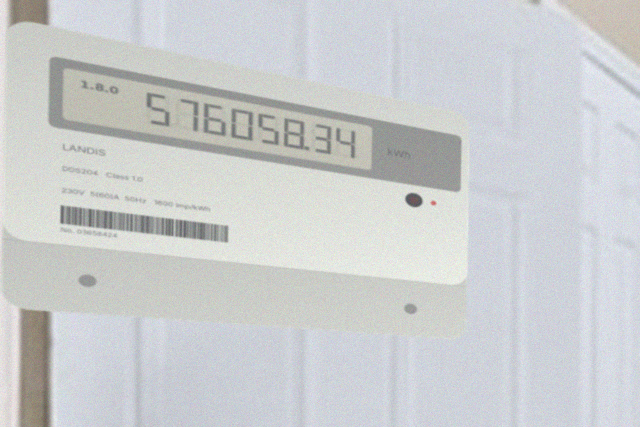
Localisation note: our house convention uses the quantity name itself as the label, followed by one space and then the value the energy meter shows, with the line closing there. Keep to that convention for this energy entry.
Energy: 576058.34 kWh
